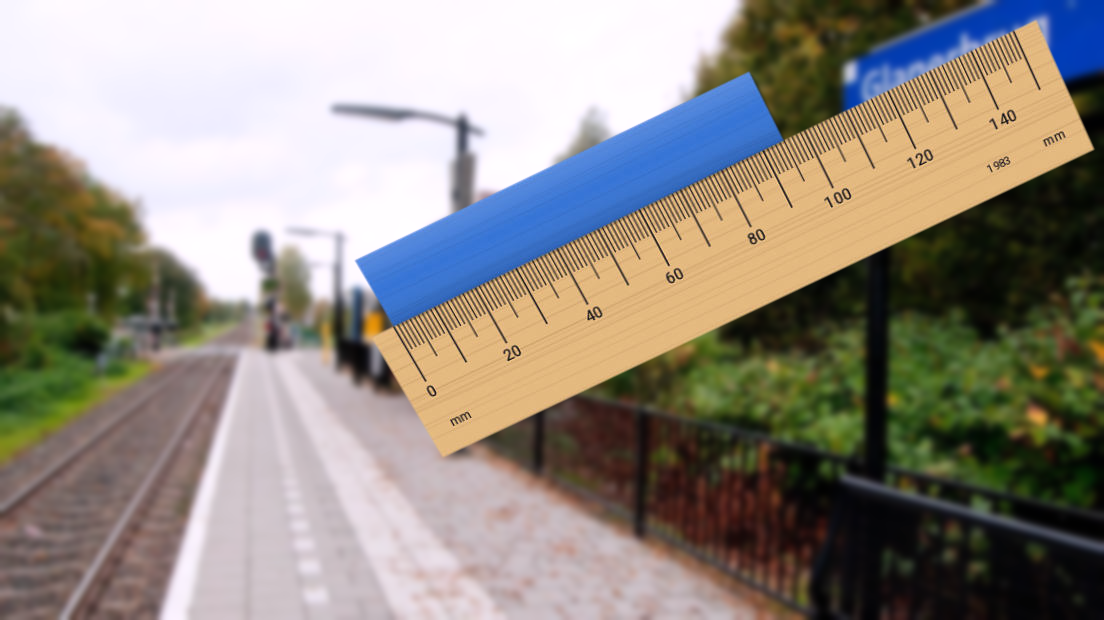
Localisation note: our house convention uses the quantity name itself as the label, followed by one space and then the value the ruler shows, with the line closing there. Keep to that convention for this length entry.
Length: 95 mm
